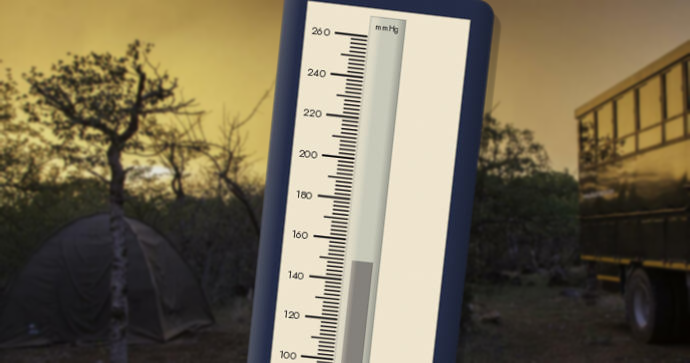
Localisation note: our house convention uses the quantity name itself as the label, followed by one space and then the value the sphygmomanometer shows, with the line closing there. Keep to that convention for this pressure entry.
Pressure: 150 mmHg
